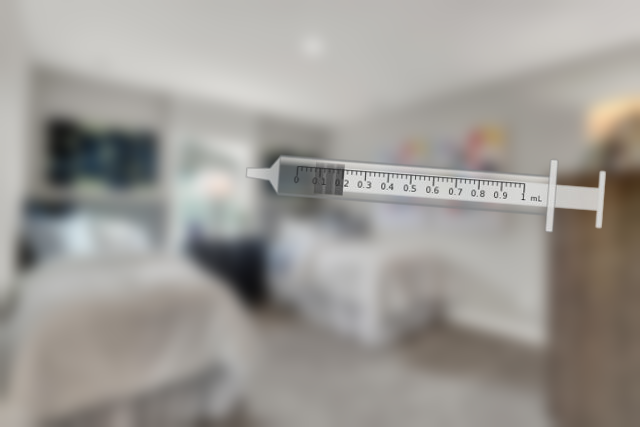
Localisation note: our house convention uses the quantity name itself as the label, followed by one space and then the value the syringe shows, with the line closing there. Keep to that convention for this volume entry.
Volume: 0.08 mL
